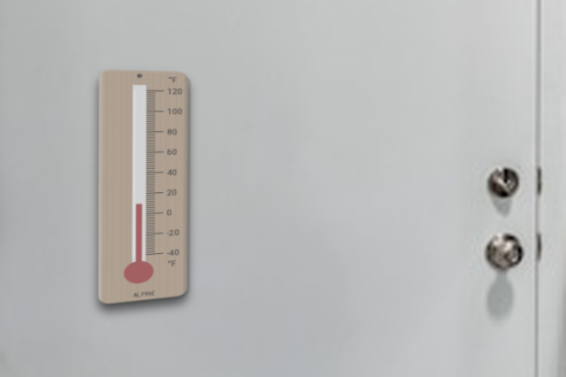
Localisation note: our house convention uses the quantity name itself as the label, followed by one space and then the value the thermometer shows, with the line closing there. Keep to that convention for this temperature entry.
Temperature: 10 °F
